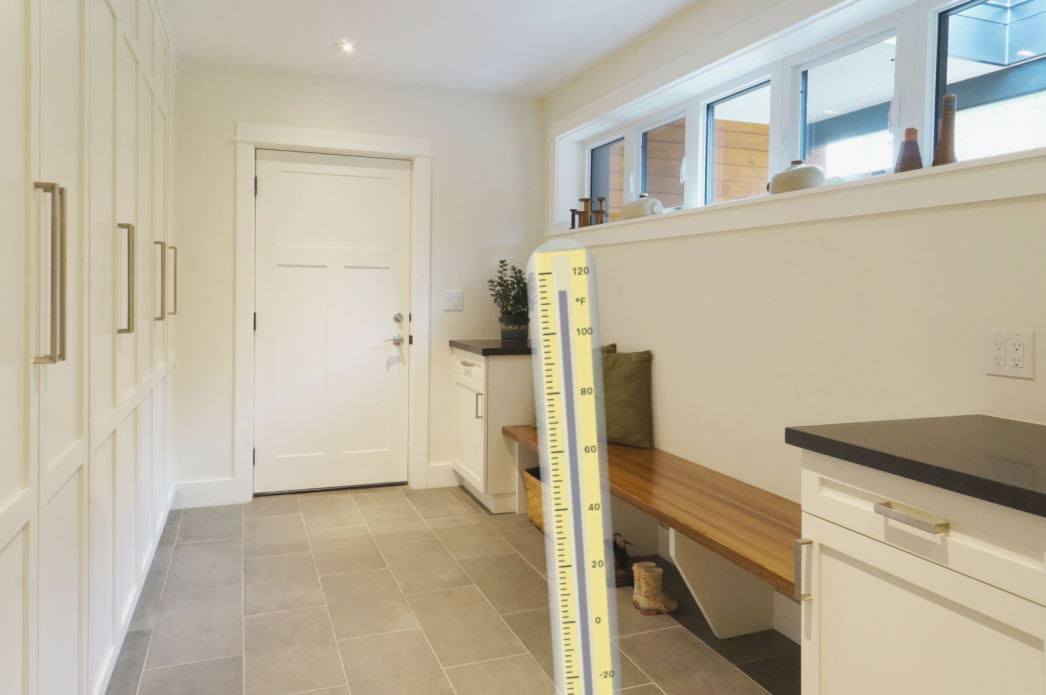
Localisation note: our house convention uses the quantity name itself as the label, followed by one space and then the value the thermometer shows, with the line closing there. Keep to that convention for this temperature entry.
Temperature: 114 °F
